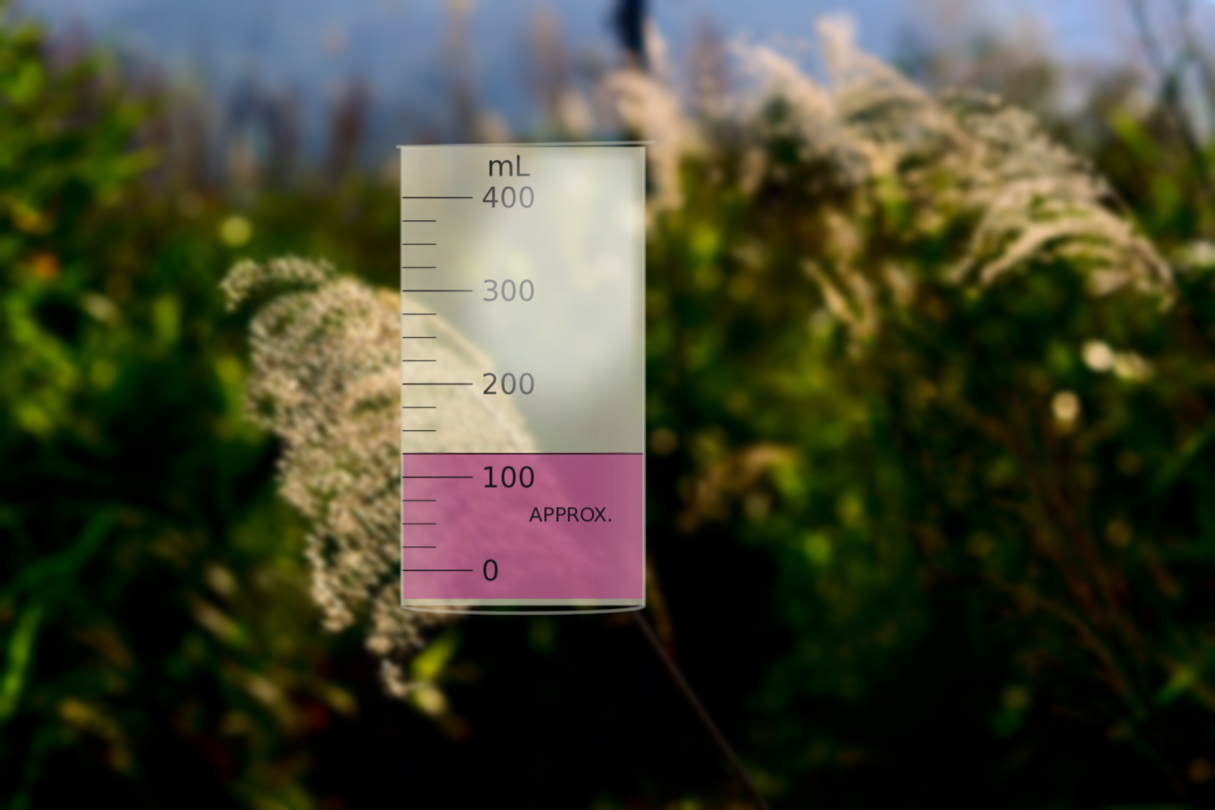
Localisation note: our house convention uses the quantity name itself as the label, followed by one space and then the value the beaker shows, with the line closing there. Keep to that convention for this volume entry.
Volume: 125 mL
